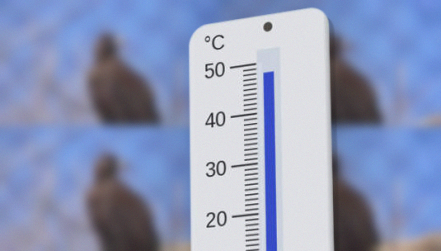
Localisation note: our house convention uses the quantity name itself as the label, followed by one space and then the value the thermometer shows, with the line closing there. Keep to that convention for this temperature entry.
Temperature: 48 °C
